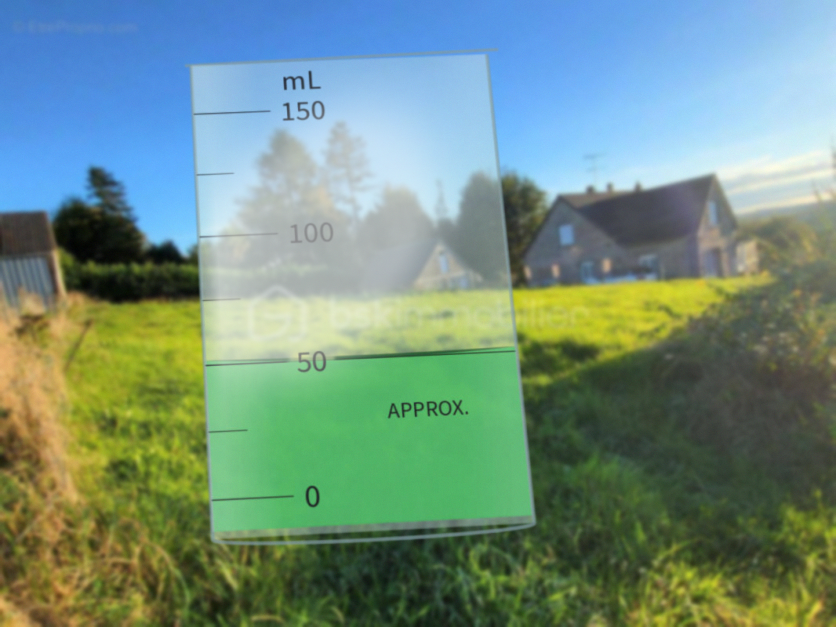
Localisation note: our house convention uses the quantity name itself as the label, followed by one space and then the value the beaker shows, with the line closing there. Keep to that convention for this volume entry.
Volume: 50 mL
